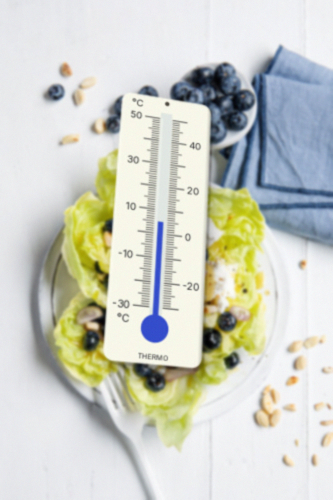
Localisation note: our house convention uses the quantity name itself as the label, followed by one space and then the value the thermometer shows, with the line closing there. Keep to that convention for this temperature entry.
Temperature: 5 °C
